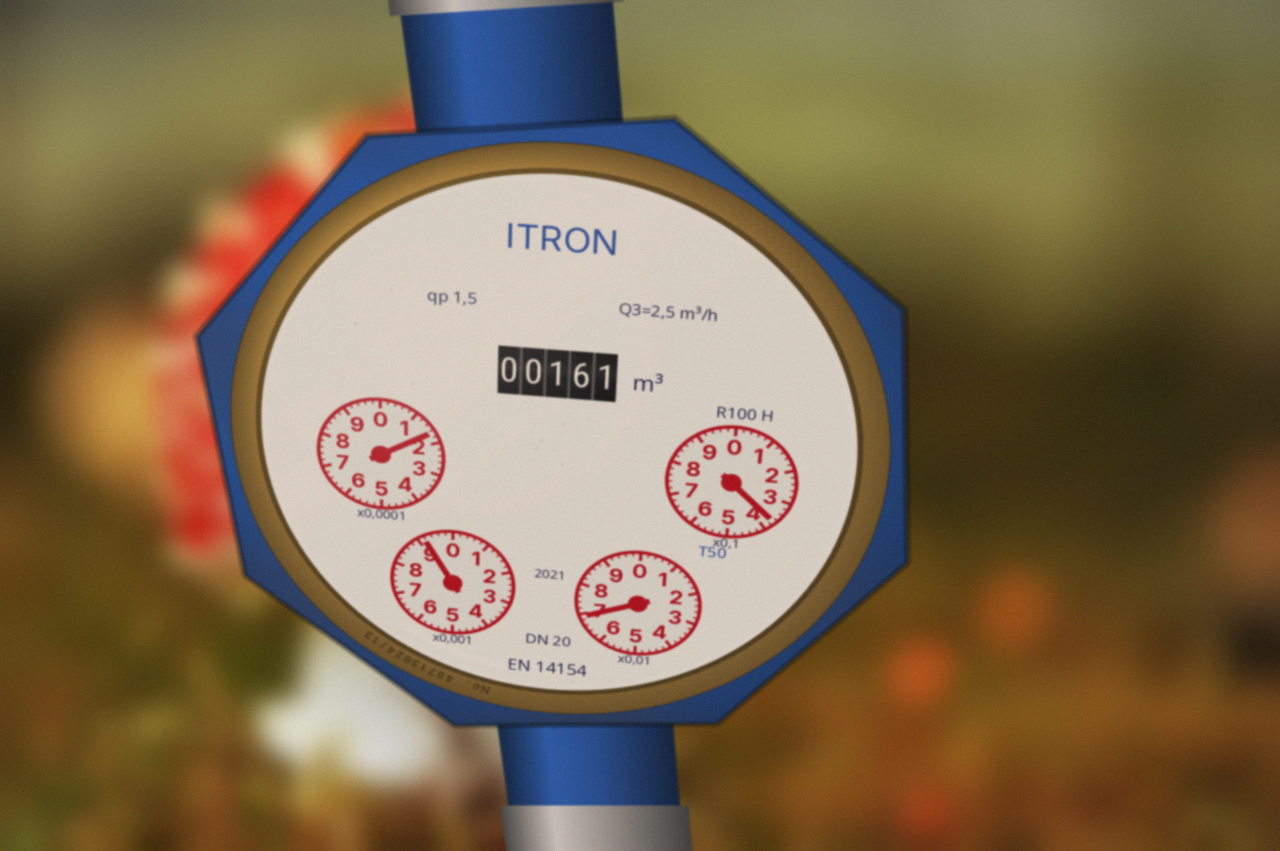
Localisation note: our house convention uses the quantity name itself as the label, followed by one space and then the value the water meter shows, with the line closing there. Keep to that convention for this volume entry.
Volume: 161.3691 m³
